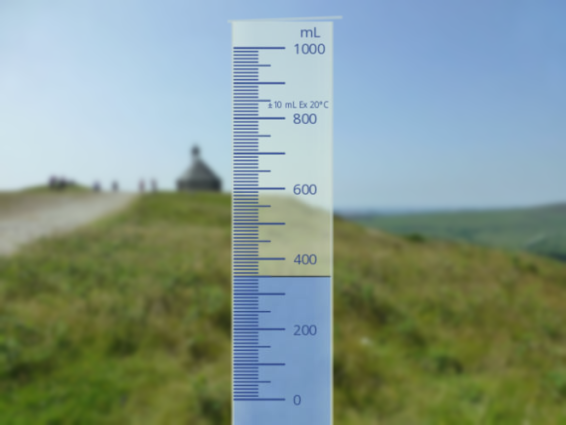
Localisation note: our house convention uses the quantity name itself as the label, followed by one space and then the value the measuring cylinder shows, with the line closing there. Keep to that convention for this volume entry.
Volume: 350 mL
